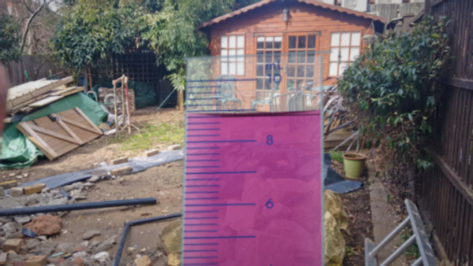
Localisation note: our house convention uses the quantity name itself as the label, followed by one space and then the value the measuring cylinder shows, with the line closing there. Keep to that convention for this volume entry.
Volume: 8.8 mL
